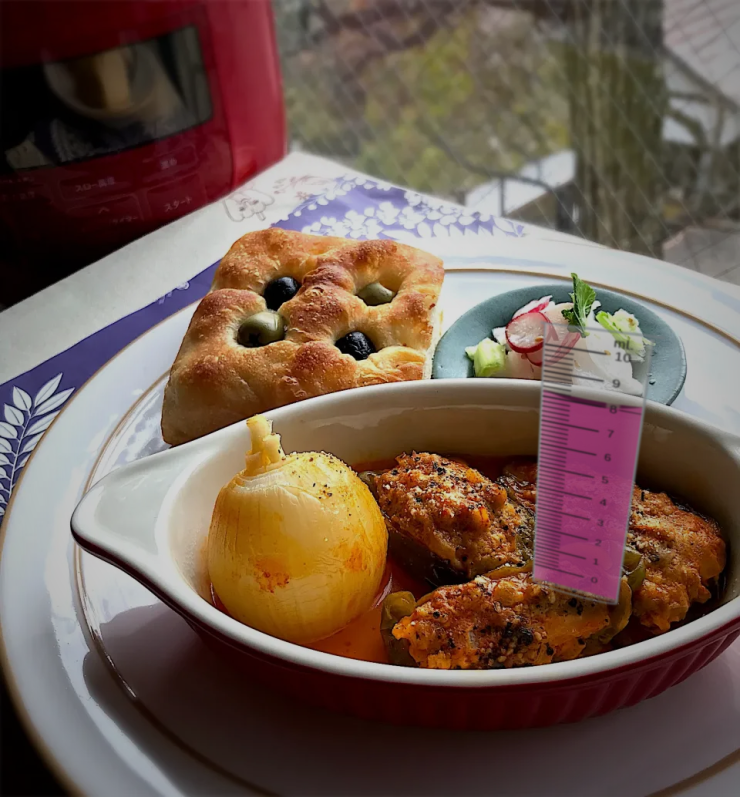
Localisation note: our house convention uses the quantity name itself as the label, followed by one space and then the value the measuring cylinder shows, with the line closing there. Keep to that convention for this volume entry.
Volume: 8 mL
